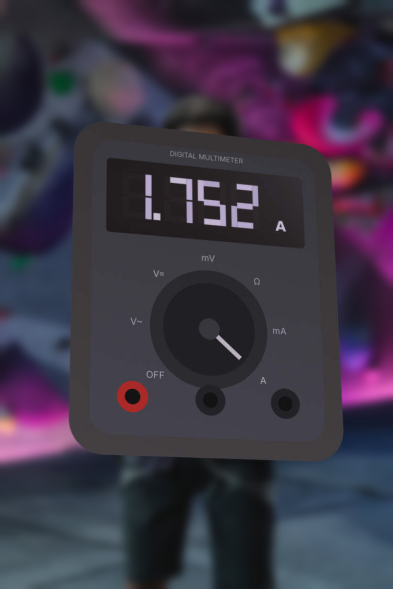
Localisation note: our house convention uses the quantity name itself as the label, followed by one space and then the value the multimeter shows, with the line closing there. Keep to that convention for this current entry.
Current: 1.752 A
